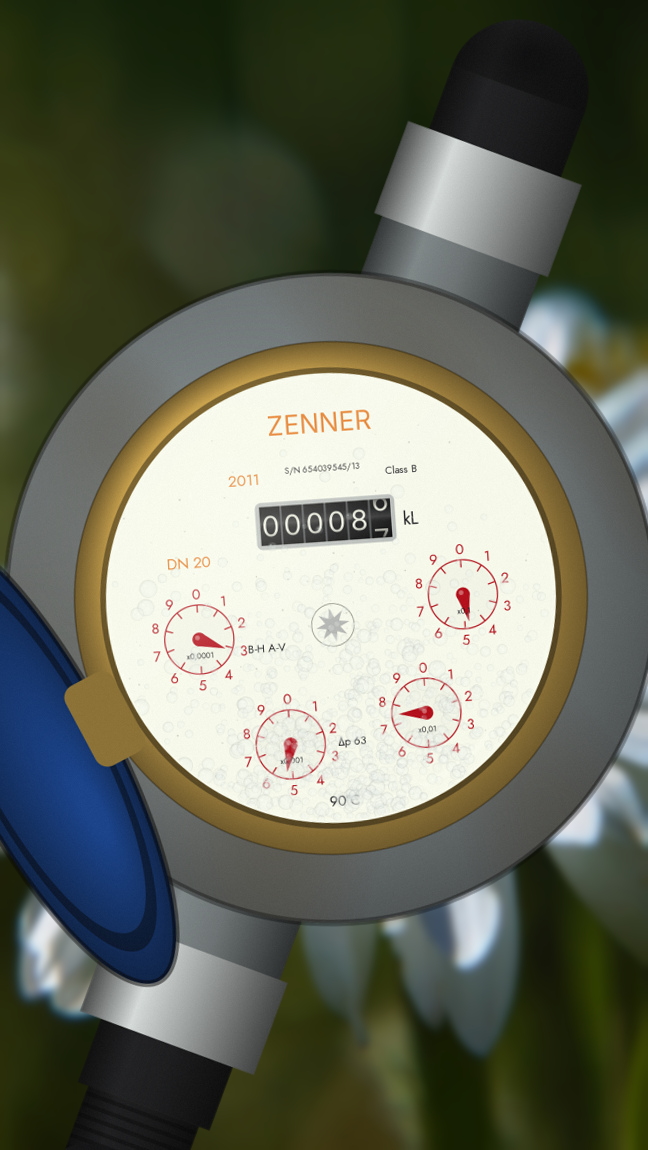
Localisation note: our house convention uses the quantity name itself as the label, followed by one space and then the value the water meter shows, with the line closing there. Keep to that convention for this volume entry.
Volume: 86.4753 kL
